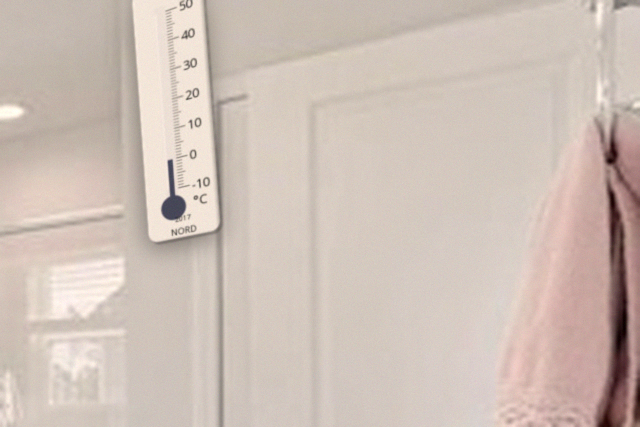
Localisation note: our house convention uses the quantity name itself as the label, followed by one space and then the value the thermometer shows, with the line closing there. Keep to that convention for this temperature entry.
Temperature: 0 °C
